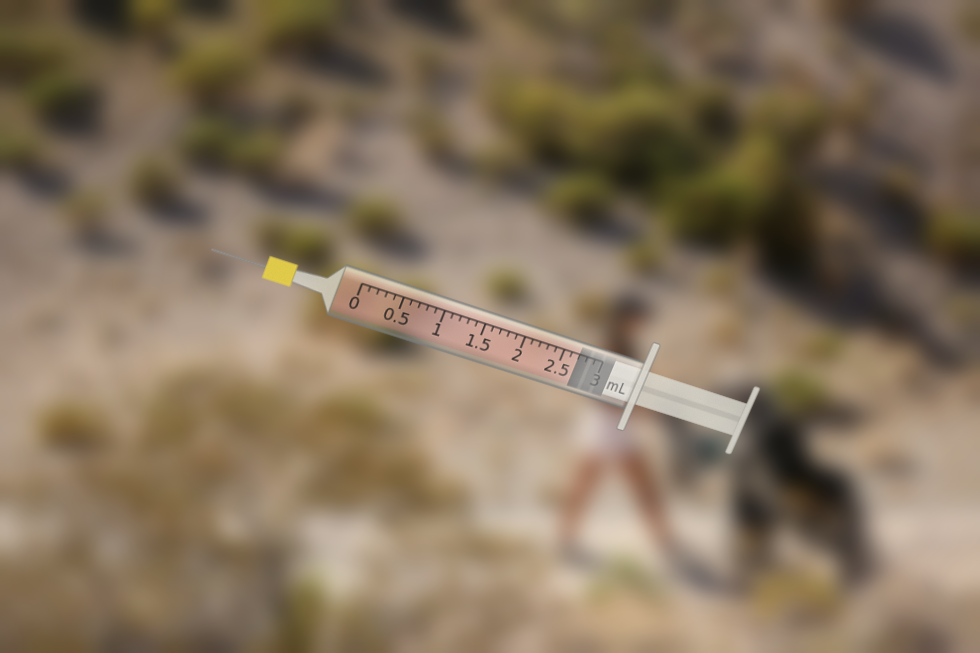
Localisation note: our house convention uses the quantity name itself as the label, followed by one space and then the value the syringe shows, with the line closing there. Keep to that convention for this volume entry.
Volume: 2.7 mL
